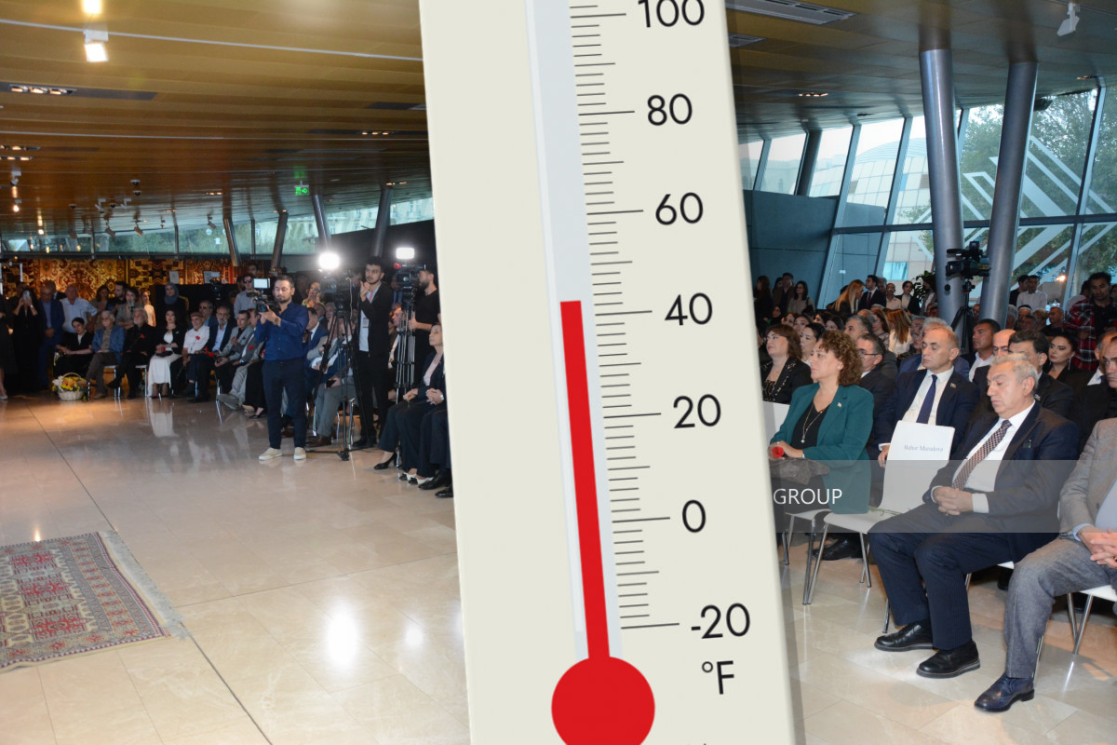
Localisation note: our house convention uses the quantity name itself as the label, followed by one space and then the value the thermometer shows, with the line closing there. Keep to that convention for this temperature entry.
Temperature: 43 °F
